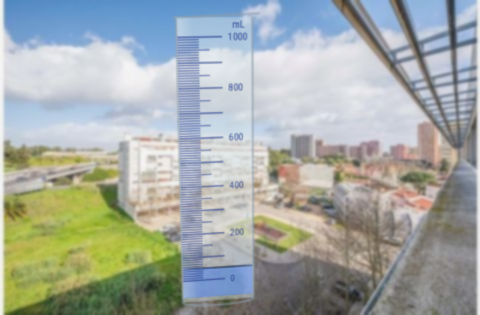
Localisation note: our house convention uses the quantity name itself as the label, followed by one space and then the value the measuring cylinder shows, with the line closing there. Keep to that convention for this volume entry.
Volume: 50 mL
